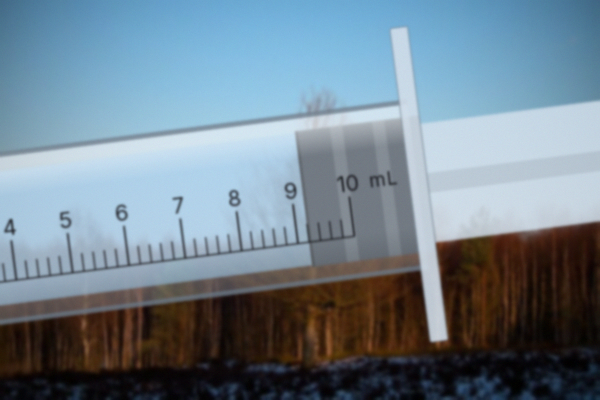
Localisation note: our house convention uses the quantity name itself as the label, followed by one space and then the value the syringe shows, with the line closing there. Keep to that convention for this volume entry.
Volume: 9.2 mL
